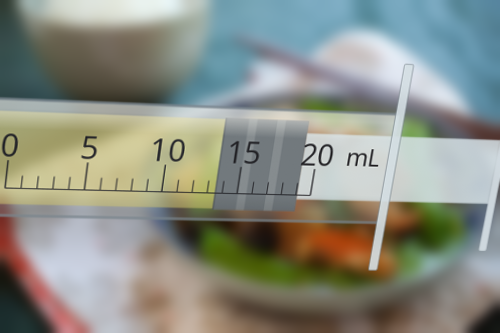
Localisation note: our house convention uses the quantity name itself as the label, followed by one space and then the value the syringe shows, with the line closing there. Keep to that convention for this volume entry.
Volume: 13.5 mL
